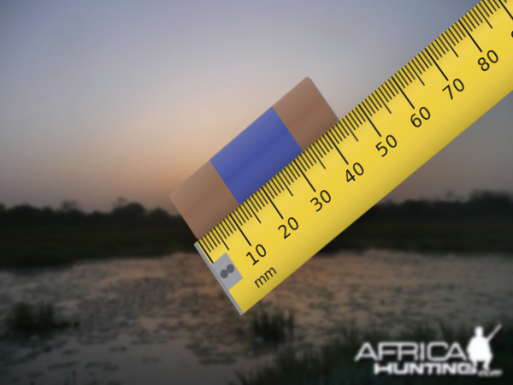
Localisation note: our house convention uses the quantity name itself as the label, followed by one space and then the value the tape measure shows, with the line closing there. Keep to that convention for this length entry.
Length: 44 mm
